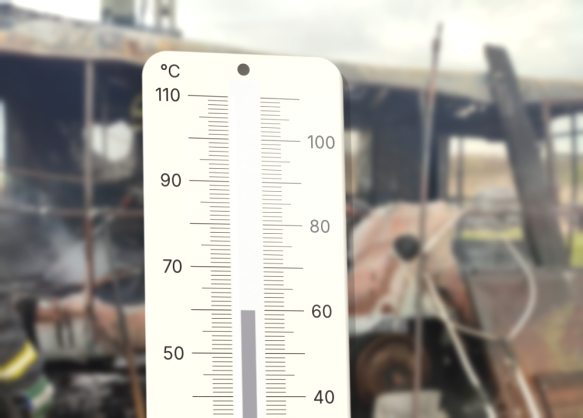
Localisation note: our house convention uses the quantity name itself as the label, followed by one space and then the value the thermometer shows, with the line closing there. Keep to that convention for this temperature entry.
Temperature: 60 °C
